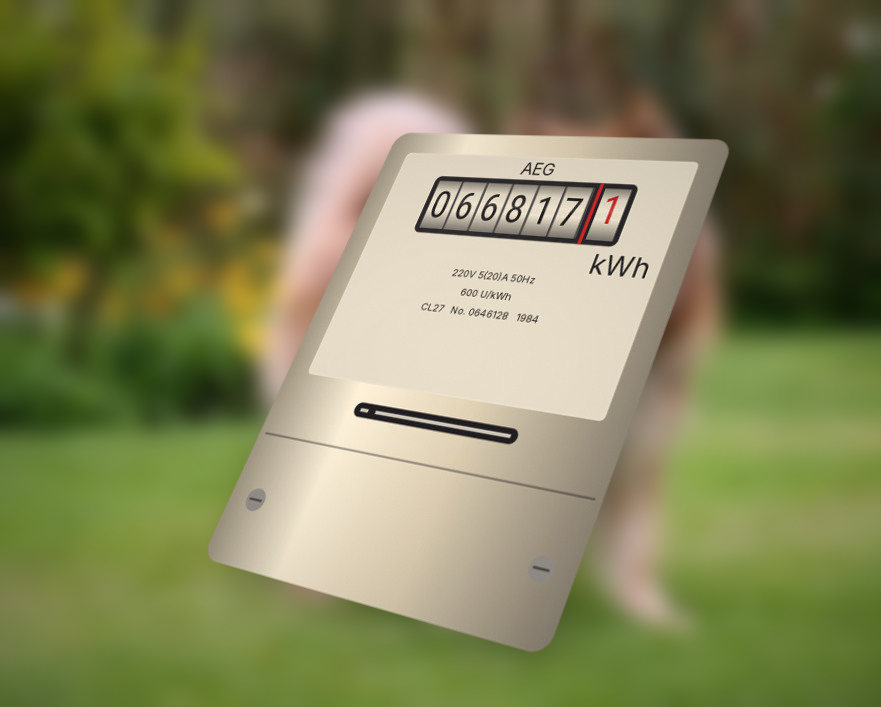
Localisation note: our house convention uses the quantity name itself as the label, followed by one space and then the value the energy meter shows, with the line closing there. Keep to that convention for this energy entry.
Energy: 66817.1 kWh
